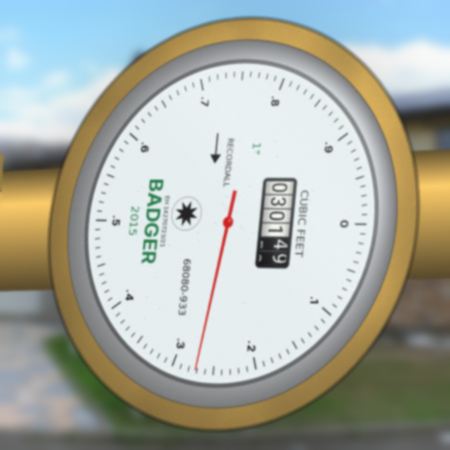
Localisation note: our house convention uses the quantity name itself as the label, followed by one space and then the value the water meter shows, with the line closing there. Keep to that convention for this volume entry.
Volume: 30149.27 ft³
